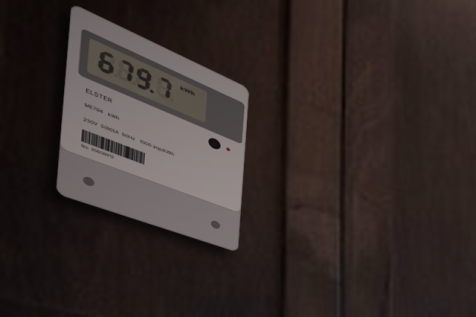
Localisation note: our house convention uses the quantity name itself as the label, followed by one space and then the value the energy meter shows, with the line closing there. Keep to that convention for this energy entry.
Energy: 679.7 kWh
